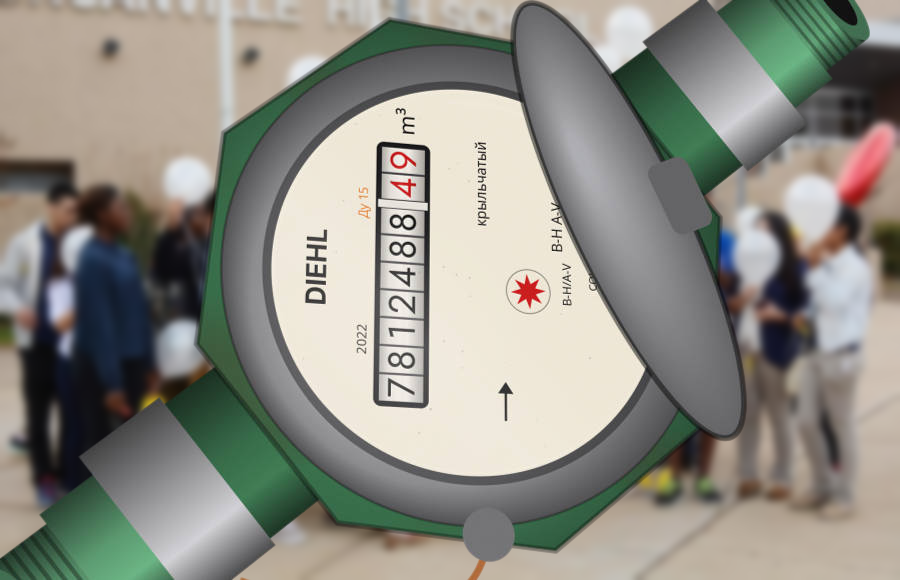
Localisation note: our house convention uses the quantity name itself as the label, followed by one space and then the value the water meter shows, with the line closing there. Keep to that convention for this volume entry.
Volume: 7812488.49 m³
